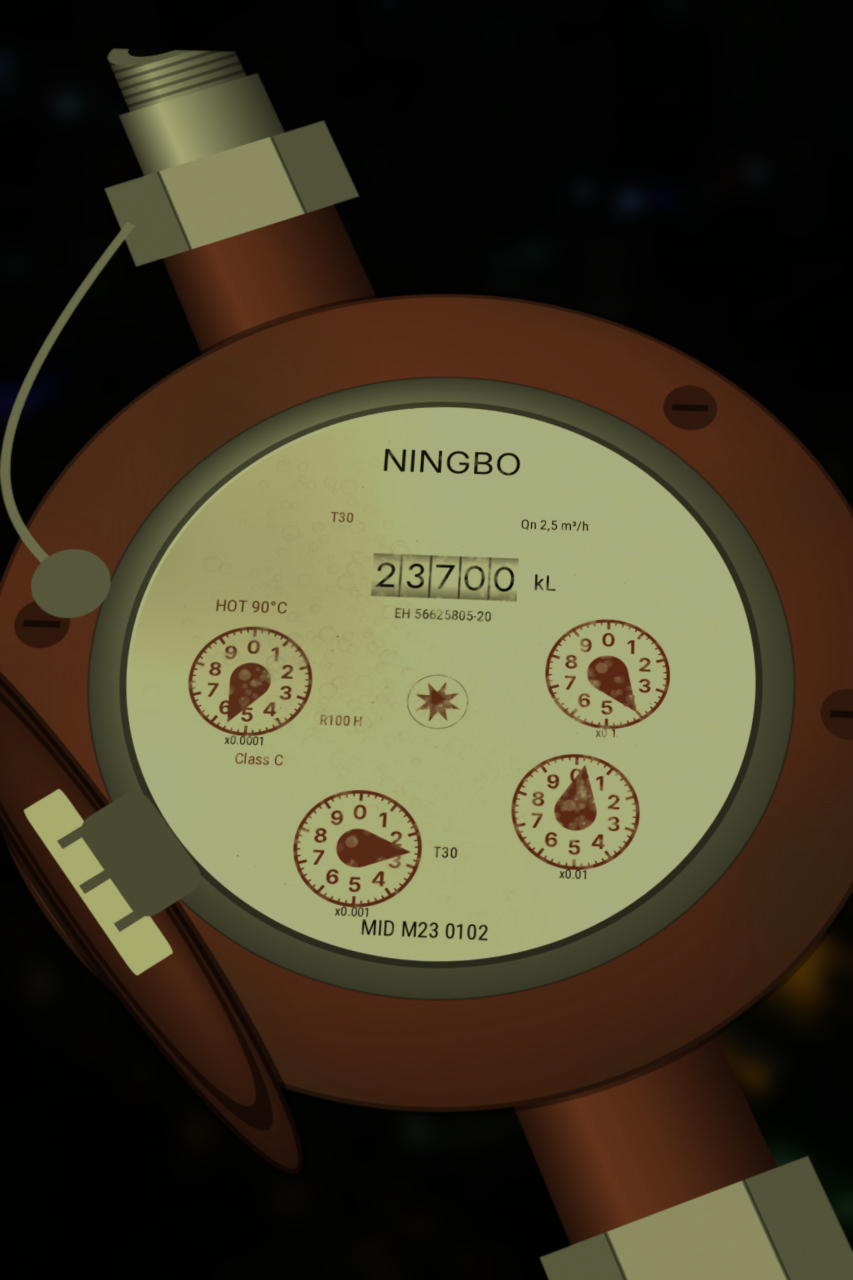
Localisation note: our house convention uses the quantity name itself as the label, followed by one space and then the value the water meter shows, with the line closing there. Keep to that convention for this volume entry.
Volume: 23700.4025 kL
